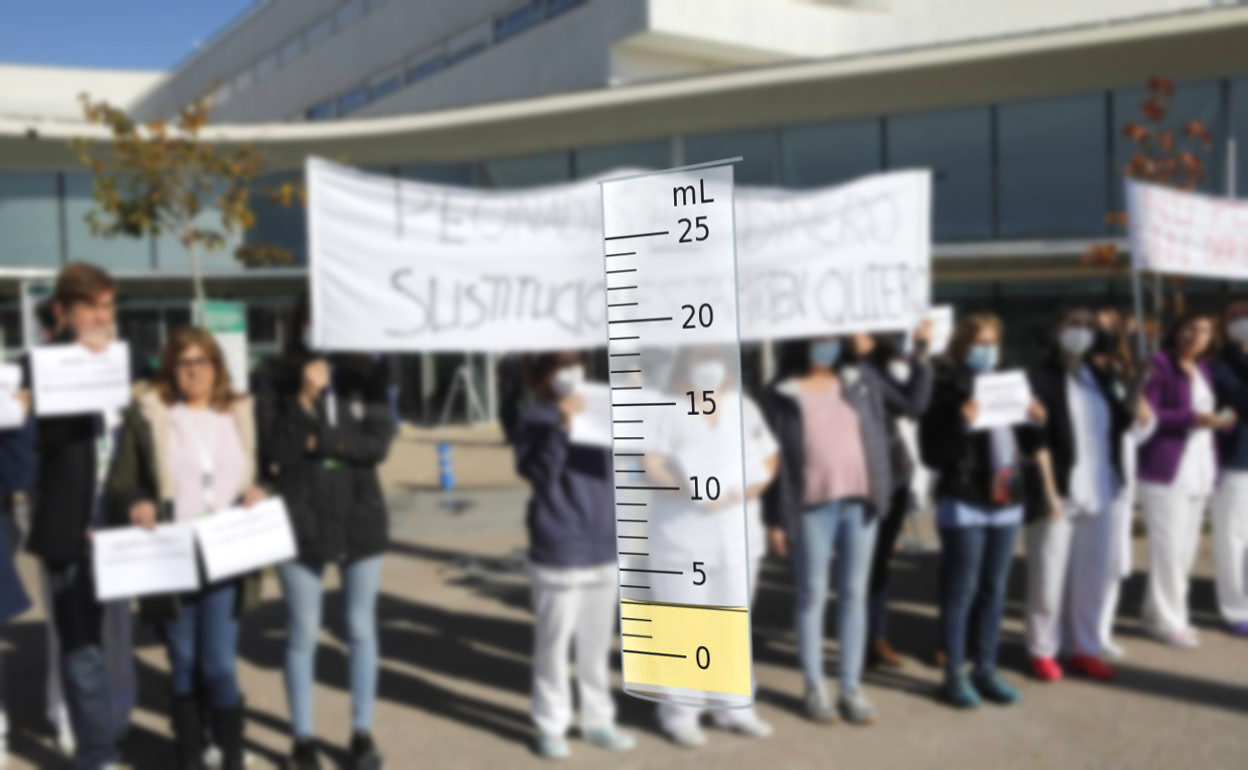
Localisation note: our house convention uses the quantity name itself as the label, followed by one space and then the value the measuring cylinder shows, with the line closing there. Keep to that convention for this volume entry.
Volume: 3 mL
